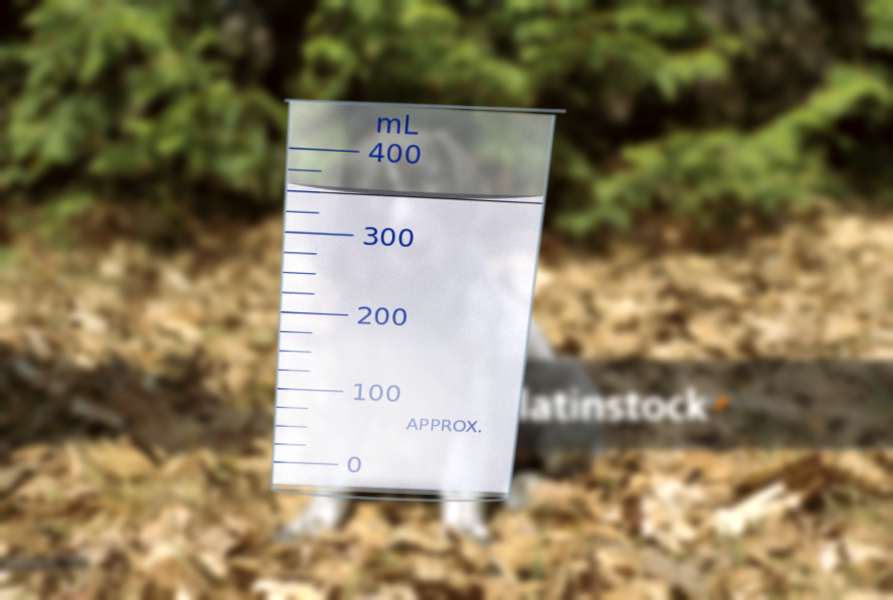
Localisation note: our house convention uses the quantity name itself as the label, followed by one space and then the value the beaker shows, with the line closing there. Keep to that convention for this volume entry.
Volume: 350 mL
